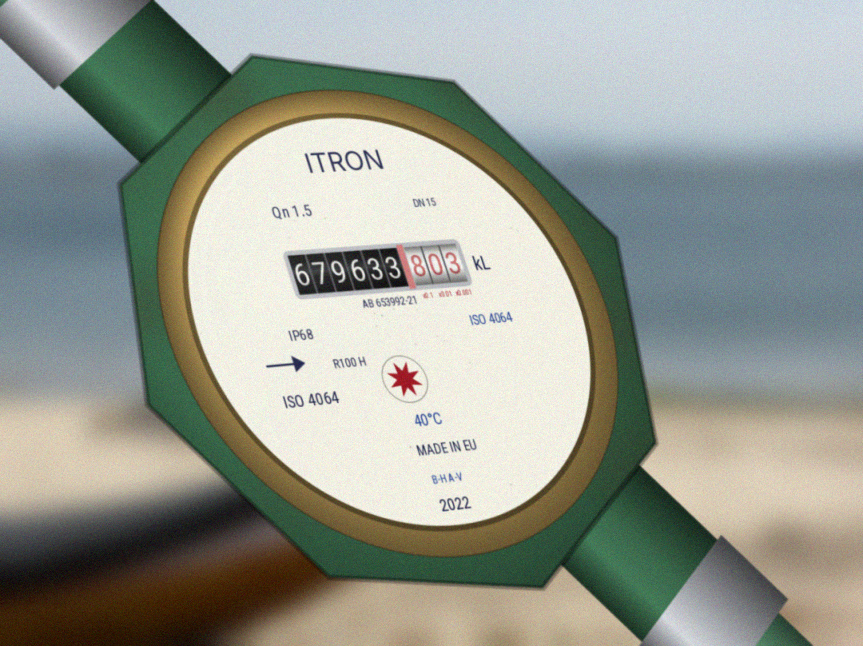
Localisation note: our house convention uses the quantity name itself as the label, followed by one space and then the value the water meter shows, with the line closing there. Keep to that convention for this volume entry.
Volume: 679633.803 kL
